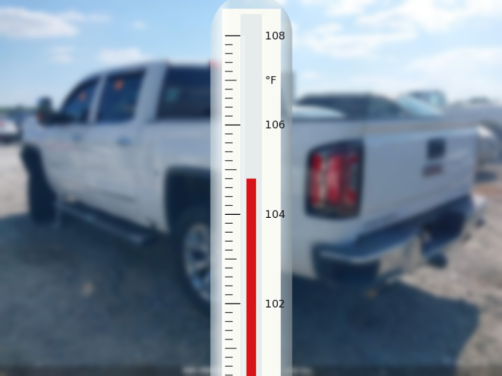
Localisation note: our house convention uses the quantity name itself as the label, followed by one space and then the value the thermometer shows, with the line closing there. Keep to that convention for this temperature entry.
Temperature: 104.8 °F
